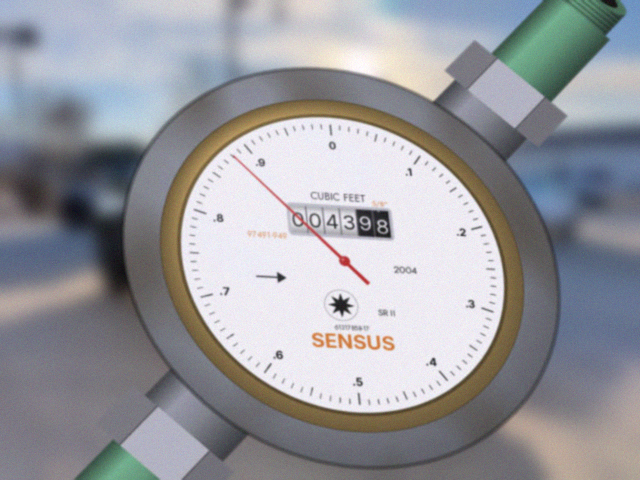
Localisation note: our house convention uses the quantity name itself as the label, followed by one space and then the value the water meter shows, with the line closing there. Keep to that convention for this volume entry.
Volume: 4397.88 ft³
